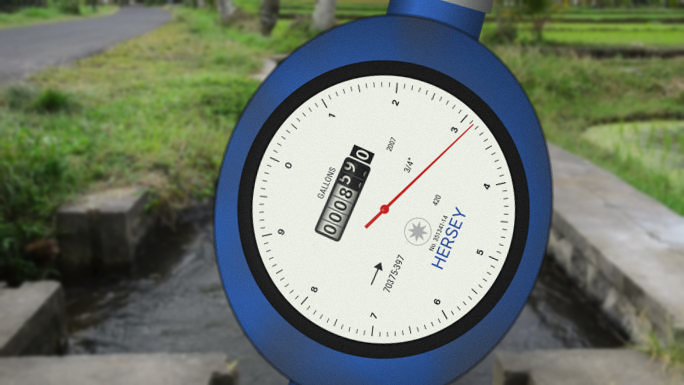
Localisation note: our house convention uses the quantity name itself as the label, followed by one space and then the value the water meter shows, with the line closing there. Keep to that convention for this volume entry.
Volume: 8593.1 gal
